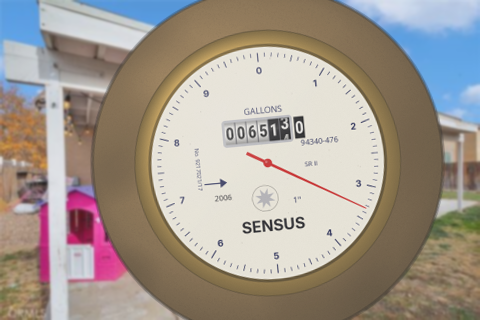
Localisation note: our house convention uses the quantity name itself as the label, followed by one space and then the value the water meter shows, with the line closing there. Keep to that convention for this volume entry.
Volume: 65133.3 gal
